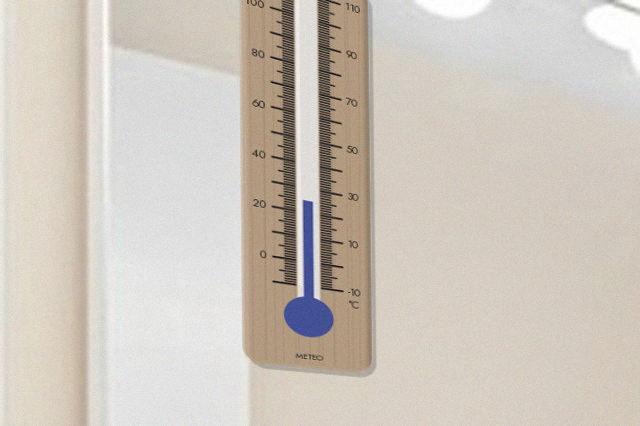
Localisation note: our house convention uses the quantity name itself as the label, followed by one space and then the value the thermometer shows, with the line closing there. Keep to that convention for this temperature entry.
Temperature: 25 °C
